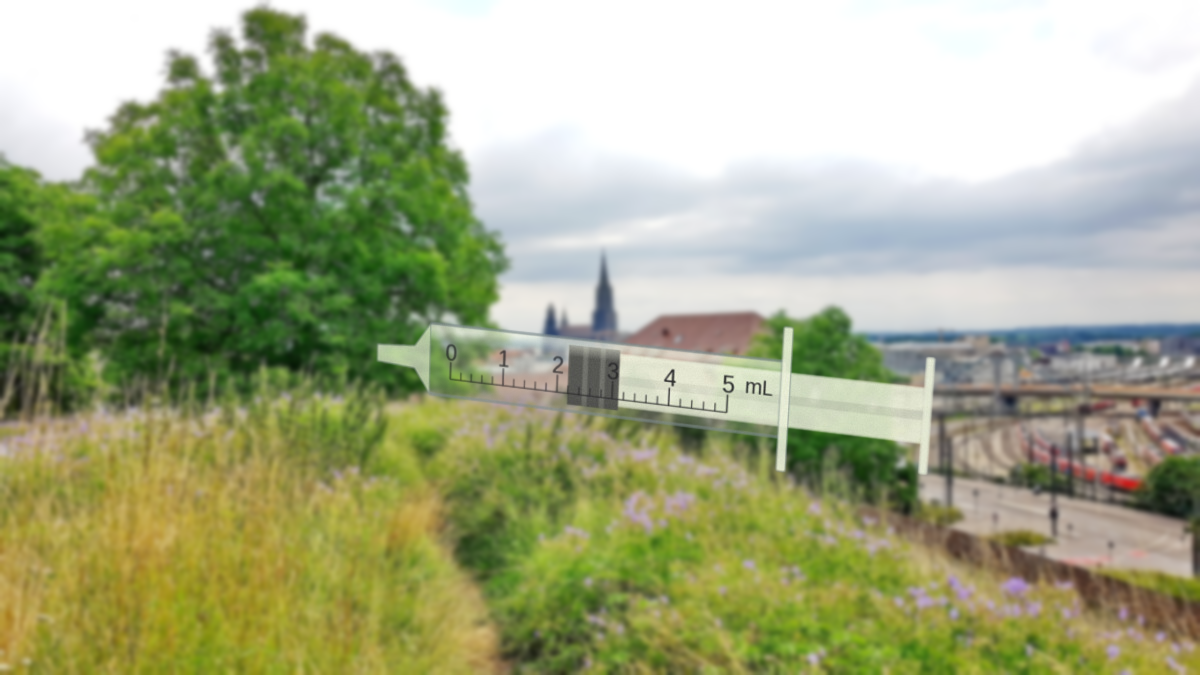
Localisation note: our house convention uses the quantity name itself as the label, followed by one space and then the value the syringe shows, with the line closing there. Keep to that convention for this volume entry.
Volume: 2.2 mL
